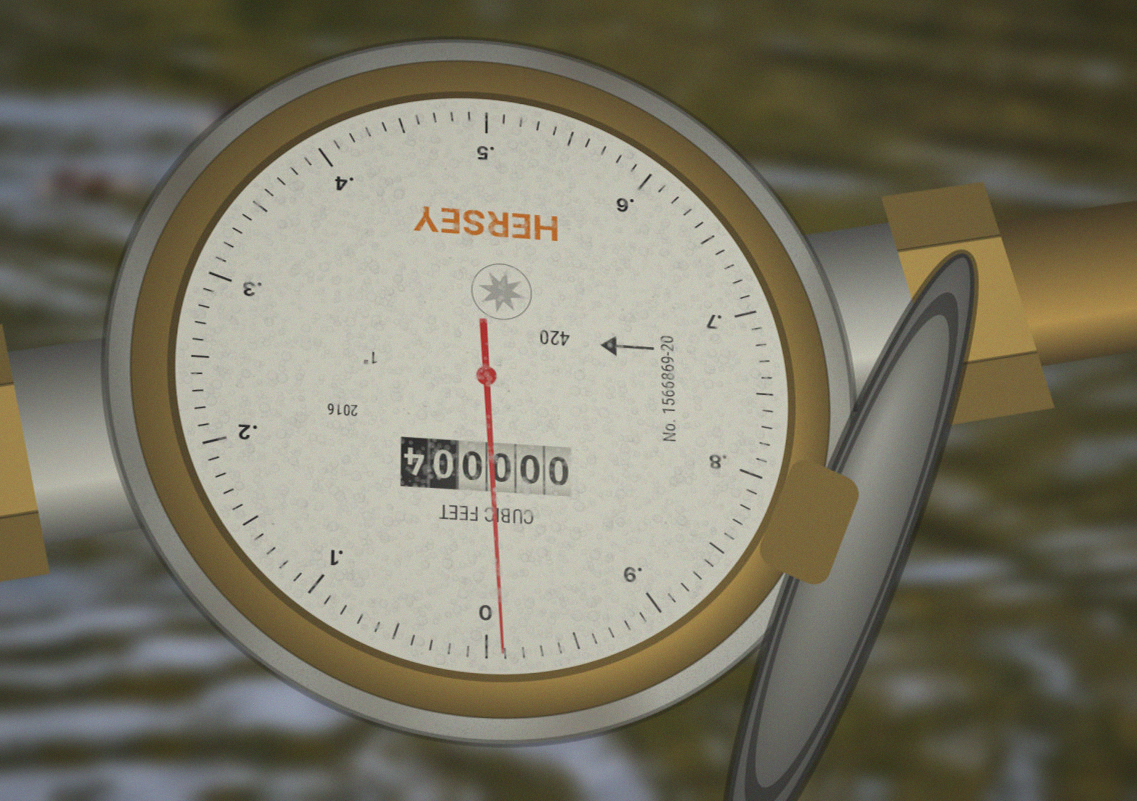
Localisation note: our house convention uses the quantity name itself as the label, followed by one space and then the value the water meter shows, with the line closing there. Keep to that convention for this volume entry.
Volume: 3.99 ft³
